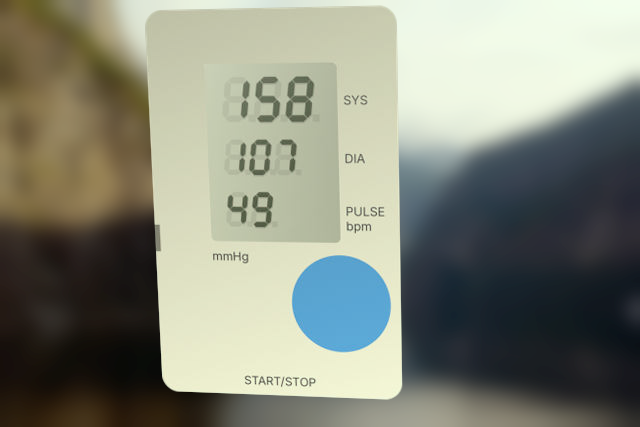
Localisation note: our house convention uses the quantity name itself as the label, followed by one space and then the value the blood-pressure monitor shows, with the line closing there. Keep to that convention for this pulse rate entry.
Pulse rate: 49 bpm
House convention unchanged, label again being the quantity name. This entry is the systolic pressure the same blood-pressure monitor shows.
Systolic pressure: 158 mmHg
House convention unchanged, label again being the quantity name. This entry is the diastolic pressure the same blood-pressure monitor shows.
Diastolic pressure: 107 mmHg
